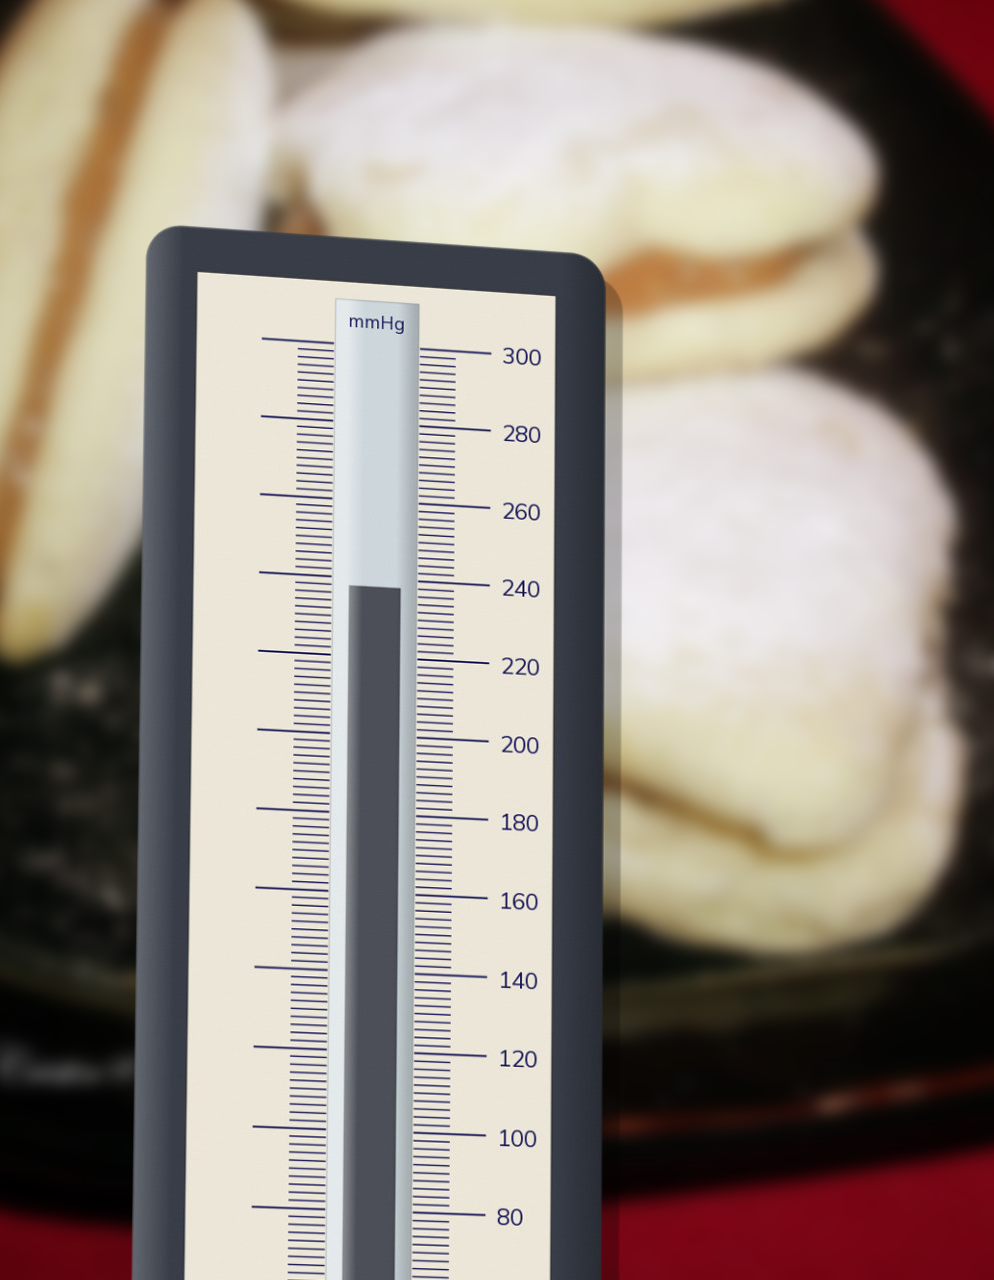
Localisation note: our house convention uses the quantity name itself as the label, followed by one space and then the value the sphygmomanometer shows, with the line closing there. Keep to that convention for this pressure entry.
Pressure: 238 mmHg
